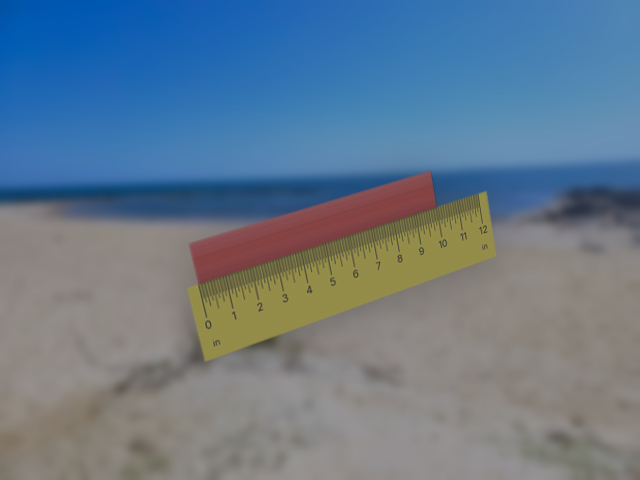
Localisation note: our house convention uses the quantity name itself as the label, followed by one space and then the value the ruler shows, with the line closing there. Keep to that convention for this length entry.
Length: 10 in
